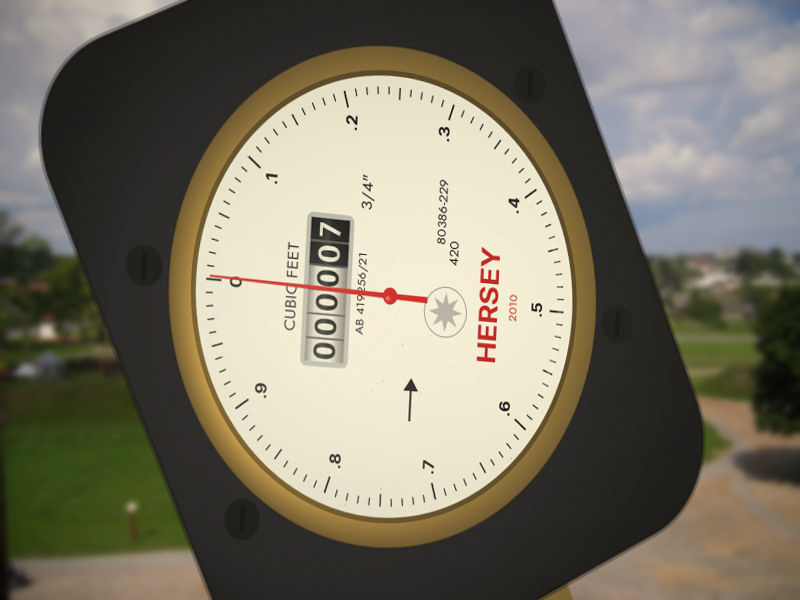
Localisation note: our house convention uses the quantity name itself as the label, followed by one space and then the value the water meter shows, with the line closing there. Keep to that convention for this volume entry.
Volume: 7.00 ft³
